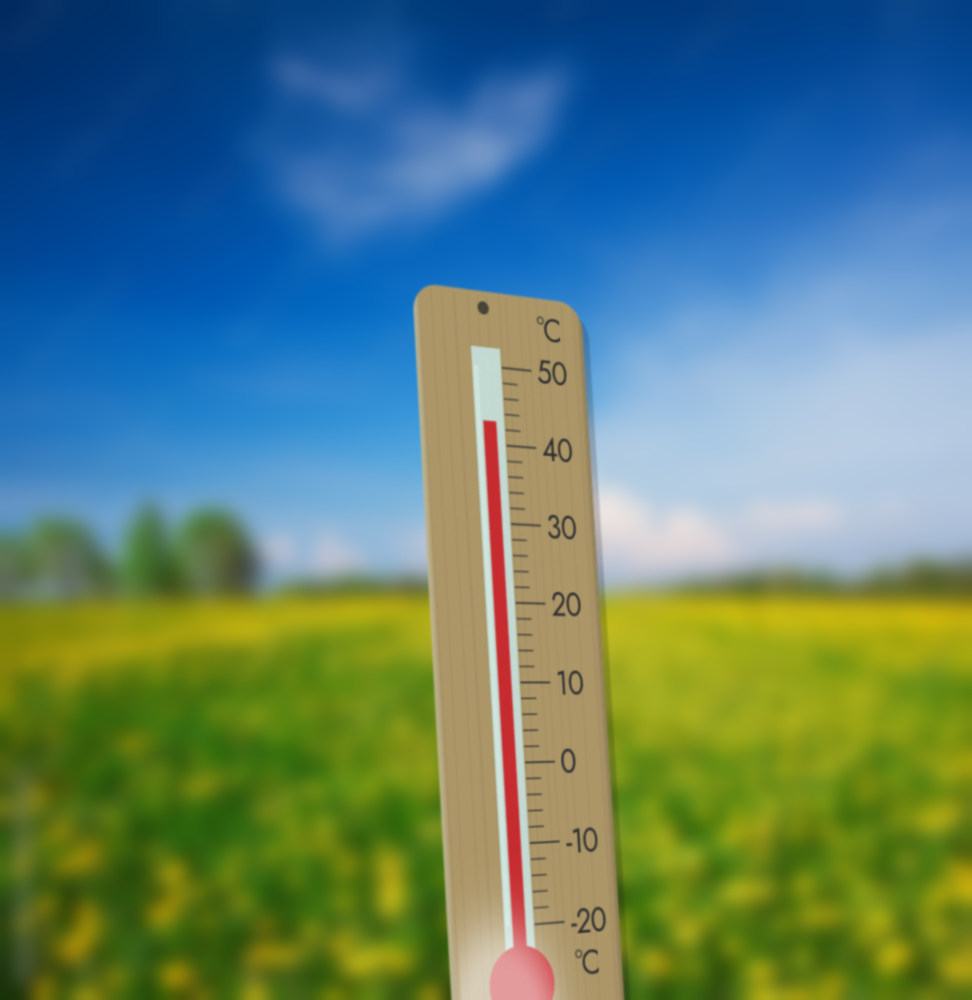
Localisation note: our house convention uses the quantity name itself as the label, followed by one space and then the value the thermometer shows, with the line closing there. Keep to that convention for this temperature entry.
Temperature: 43 °C
